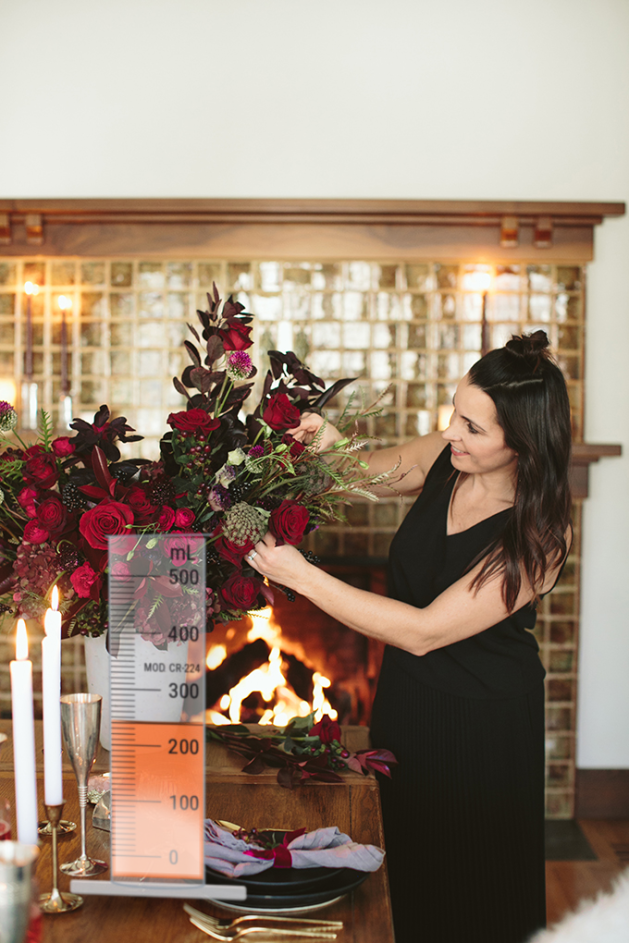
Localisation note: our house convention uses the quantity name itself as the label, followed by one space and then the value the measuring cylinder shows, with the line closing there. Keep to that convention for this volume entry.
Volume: 240 mL
